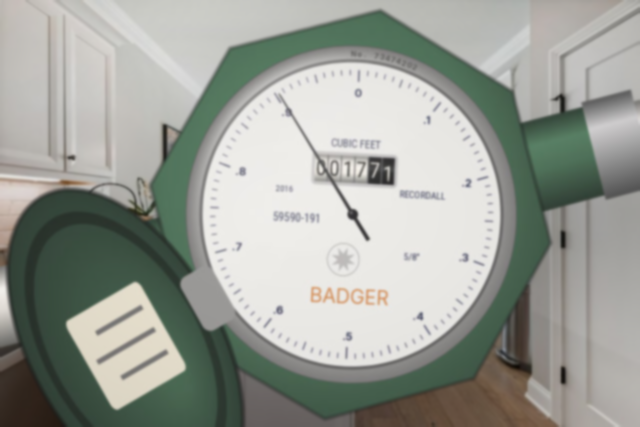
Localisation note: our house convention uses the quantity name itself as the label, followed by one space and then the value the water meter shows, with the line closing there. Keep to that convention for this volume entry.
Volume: 1770.90 ft³
